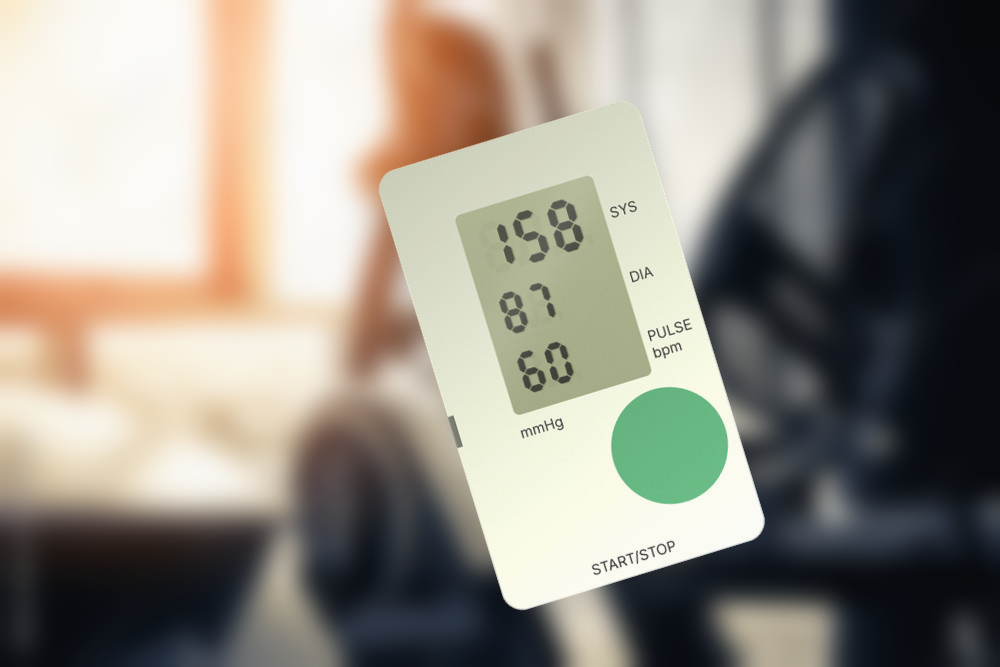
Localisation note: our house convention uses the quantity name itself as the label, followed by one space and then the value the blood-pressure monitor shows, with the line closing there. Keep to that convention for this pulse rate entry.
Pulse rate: 60 bpm
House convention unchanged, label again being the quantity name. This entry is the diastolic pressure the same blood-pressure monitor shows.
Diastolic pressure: 87 mmHg
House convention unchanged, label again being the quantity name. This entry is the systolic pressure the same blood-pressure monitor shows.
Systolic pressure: 158 mmHg
